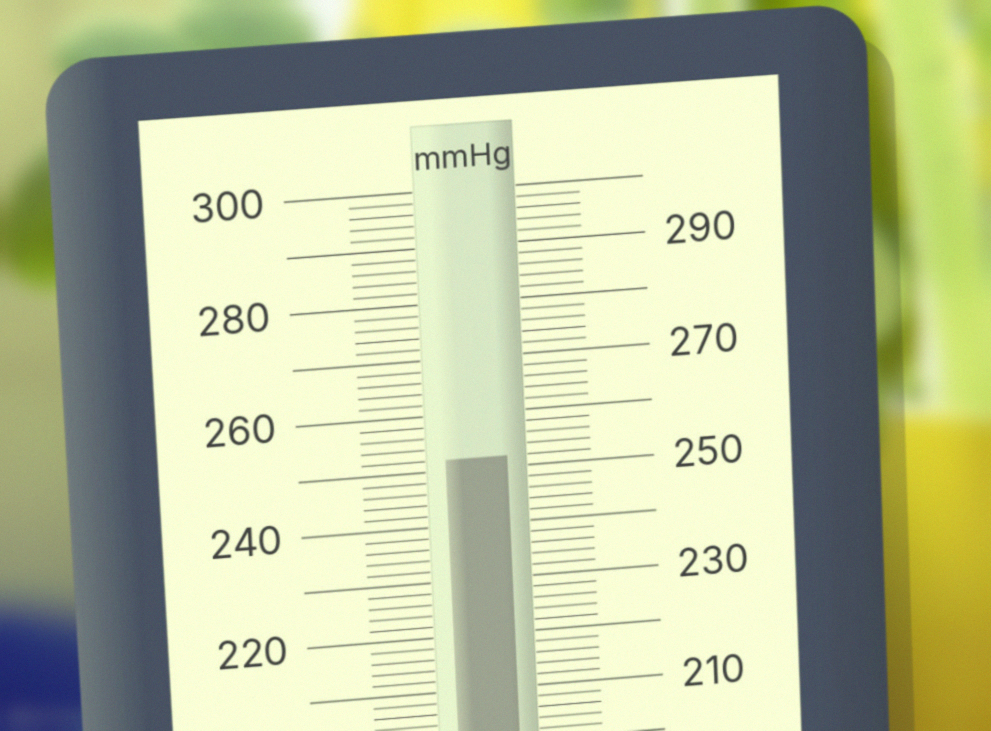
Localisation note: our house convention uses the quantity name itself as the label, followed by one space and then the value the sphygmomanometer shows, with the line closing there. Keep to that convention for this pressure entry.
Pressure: 252 mmHg
